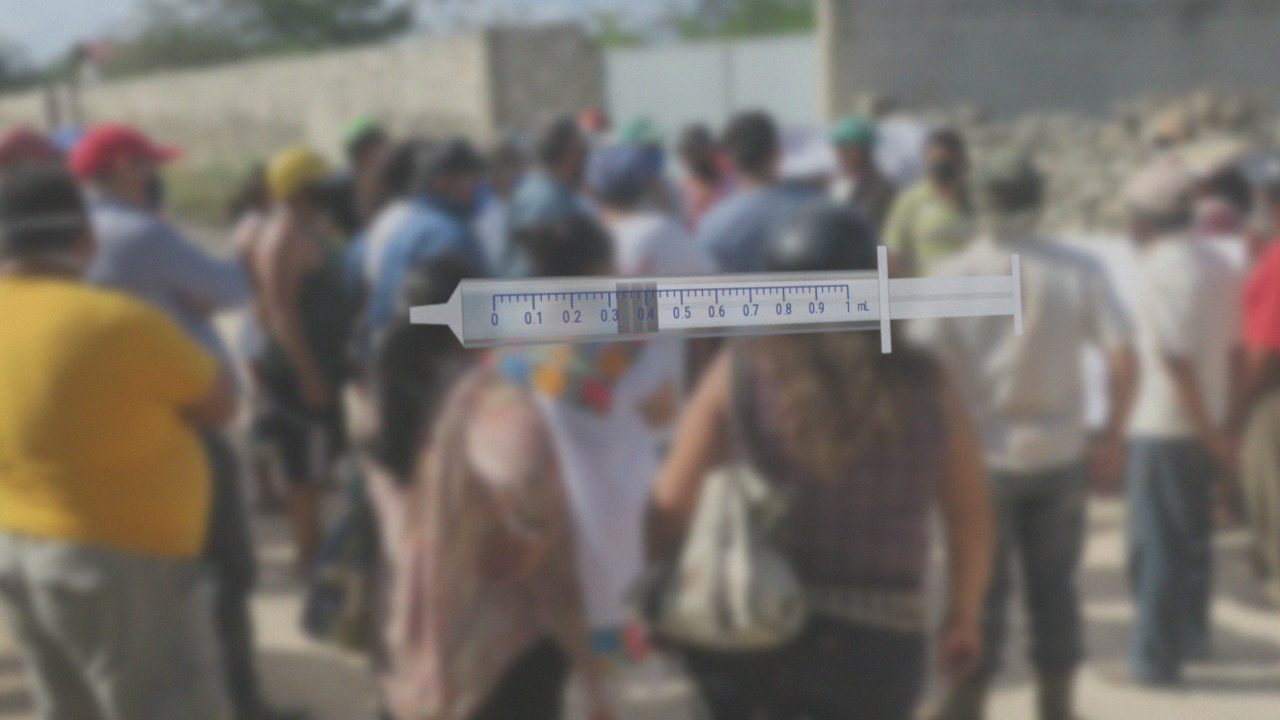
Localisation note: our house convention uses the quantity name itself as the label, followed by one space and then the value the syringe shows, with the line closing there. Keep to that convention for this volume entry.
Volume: 0.32 mL
